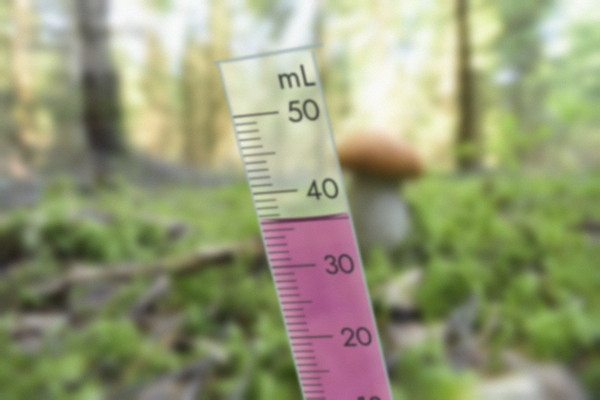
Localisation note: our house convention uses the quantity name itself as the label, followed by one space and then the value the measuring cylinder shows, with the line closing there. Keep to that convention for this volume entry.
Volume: 36 mL
